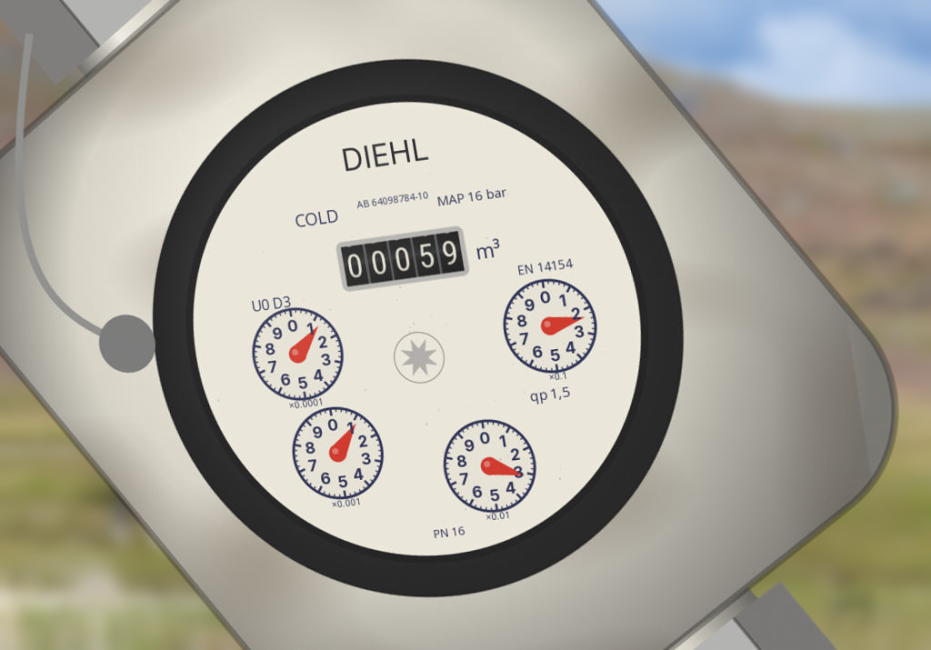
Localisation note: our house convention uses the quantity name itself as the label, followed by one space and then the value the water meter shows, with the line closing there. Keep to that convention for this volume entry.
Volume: 59.2311 m³
